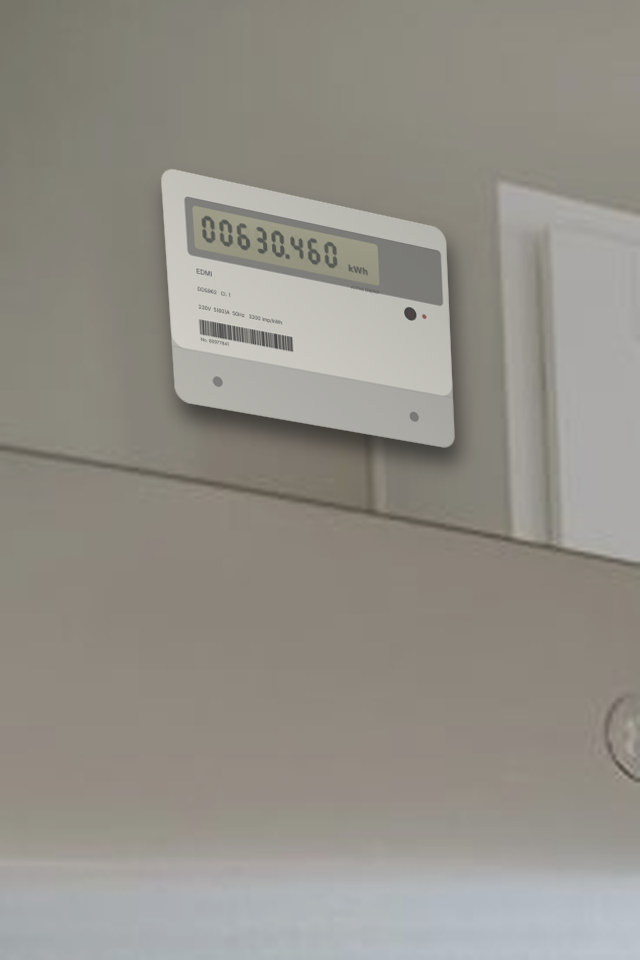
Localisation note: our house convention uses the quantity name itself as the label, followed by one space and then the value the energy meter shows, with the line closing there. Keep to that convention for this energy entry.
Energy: 630.460 kWh
